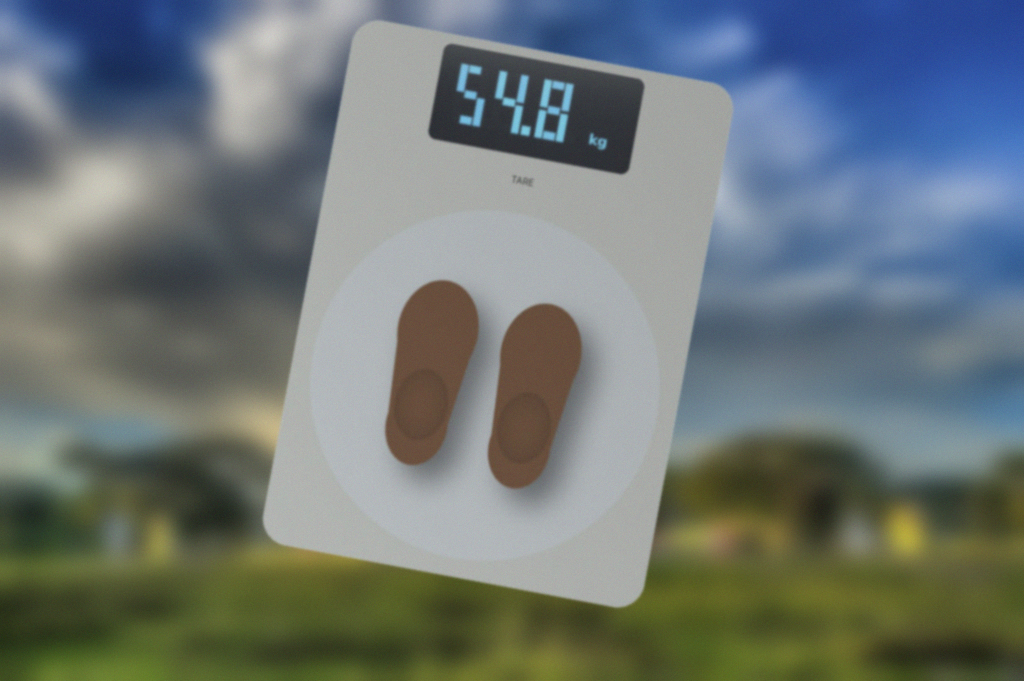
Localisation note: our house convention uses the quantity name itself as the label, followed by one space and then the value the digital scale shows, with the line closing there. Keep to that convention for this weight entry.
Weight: 54.8 kg
